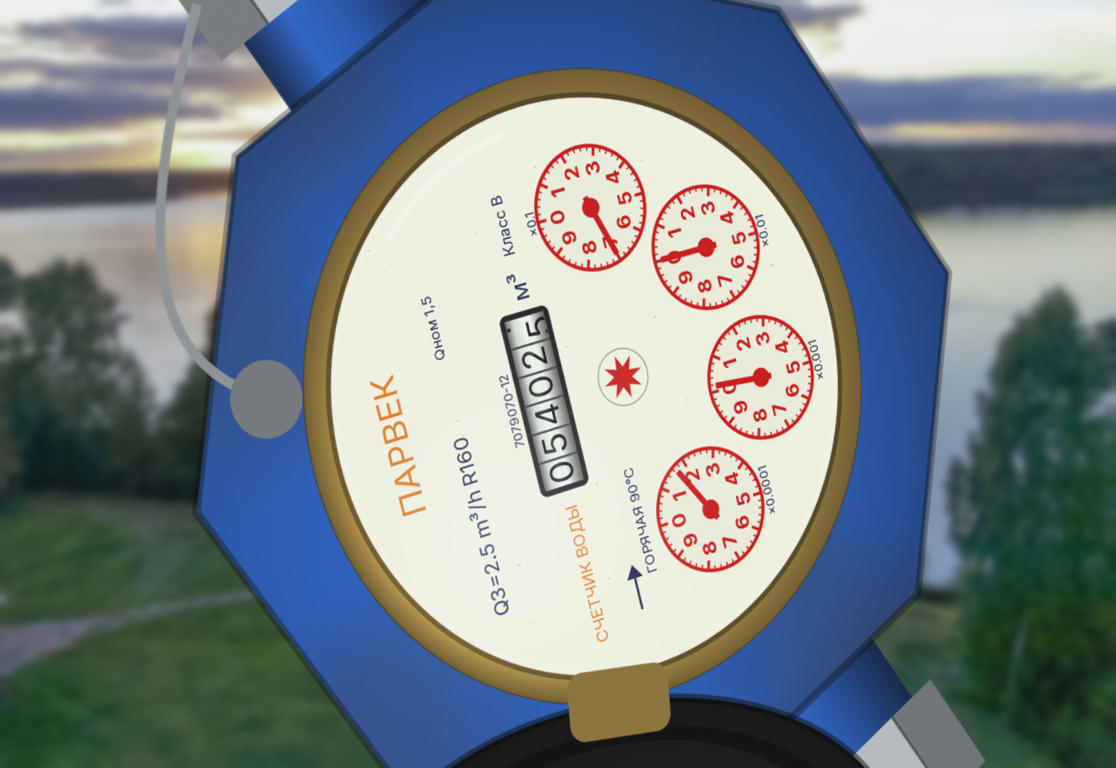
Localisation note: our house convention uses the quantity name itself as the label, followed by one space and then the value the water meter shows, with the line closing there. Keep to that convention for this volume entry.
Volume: 54024.7001 m³
